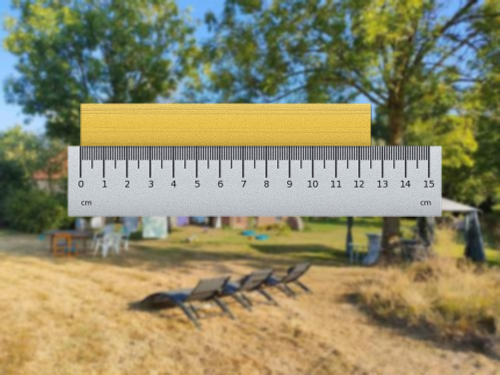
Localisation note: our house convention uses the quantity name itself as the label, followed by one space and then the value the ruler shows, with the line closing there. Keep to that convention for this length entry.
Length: 12.5 cm
